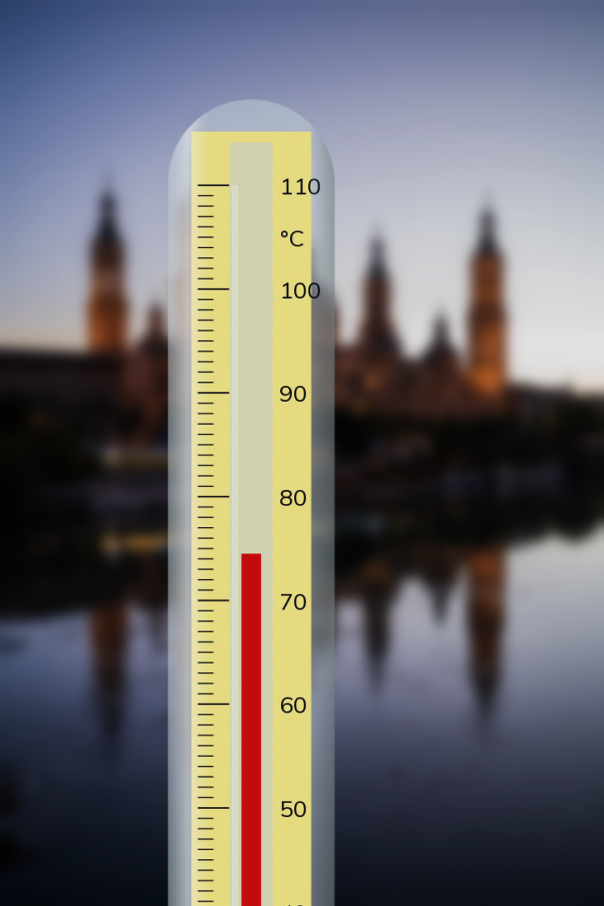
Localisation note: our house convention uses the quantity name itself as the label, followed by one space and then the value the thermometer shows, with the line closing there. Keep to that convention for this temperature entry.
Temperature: 74.5 °C
